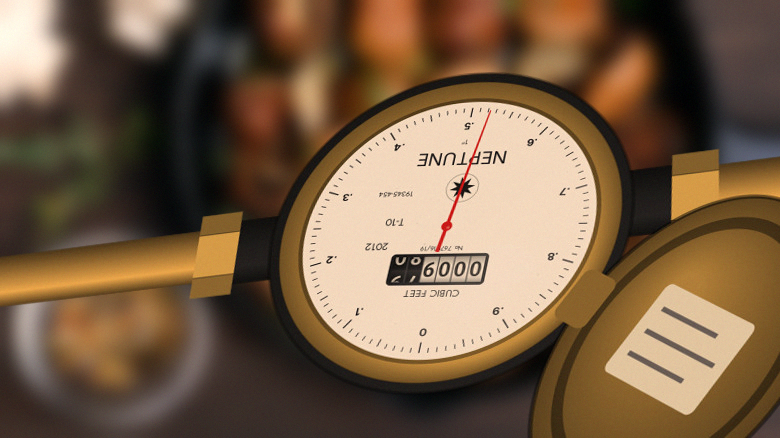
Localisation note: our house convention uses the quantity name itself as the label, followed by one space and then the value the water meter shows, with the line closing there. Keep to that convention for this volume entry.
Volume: 979.52 ft³
